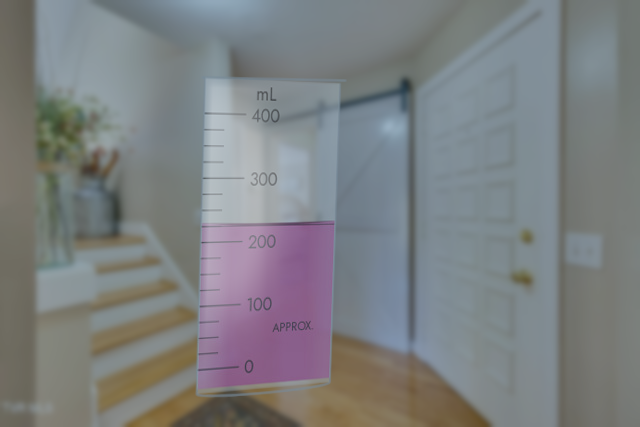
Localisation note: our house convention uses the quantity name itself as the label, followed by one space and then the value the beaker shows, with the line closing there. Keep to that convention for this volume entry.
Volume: 225 mL
